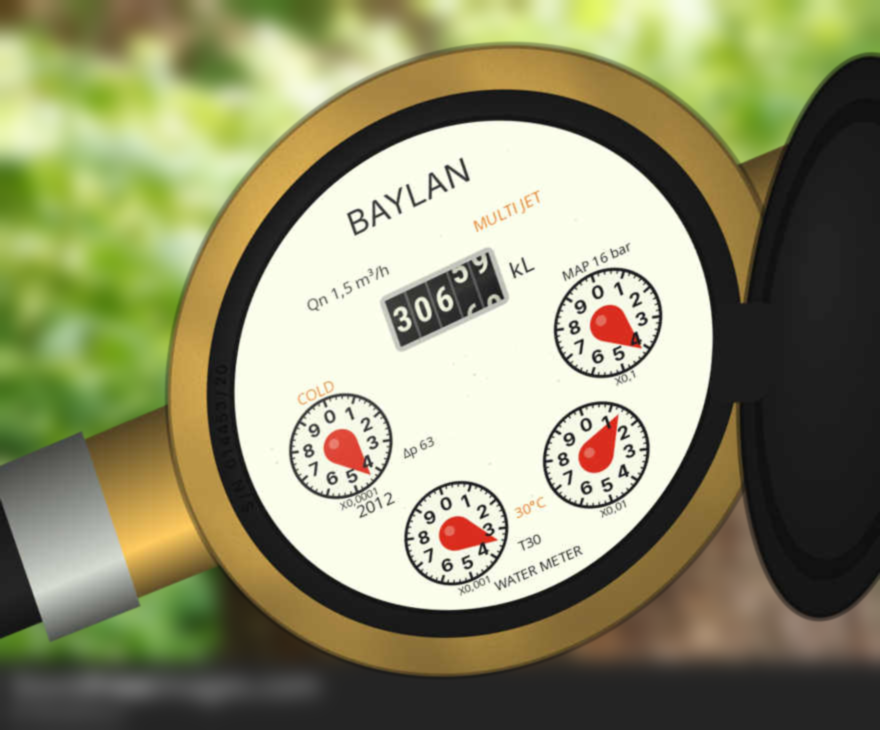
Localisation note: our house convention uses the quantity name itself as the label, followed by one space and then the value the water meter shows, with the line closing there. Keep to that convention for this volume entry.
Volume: 30659.4134 kL
